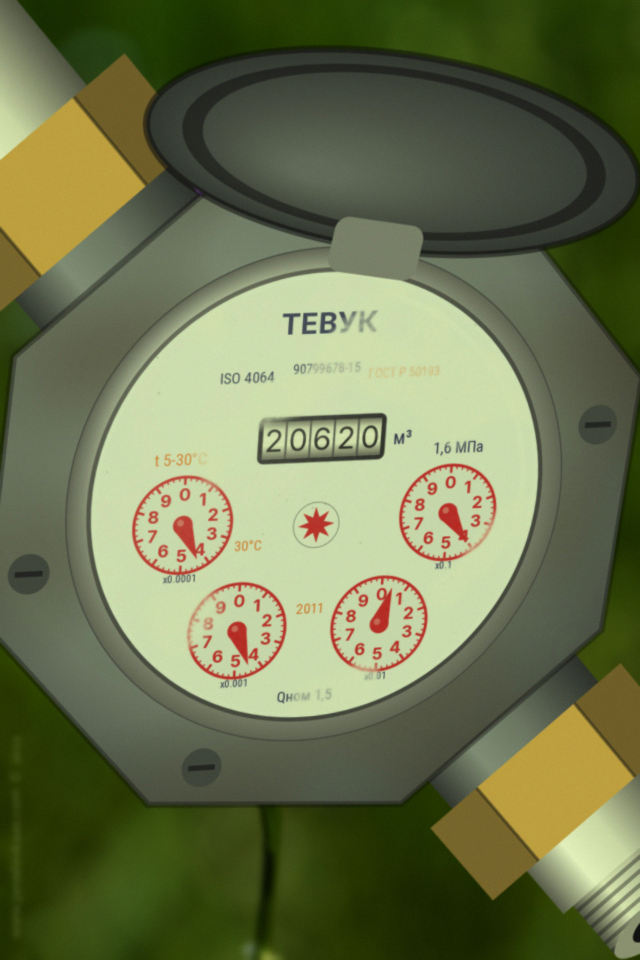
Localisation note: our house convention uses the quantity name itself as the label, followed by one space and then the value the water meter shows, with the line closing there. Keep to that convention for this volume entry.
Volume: 20620.4044 m³
